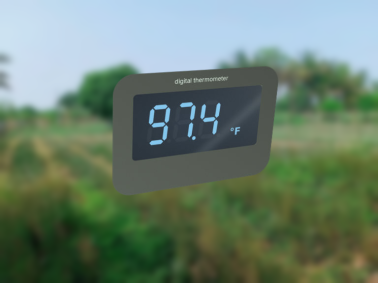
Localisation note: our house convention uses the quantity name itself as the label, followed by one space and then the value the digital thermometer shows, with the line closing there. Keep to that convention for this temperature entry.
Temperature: 97.4 °F
